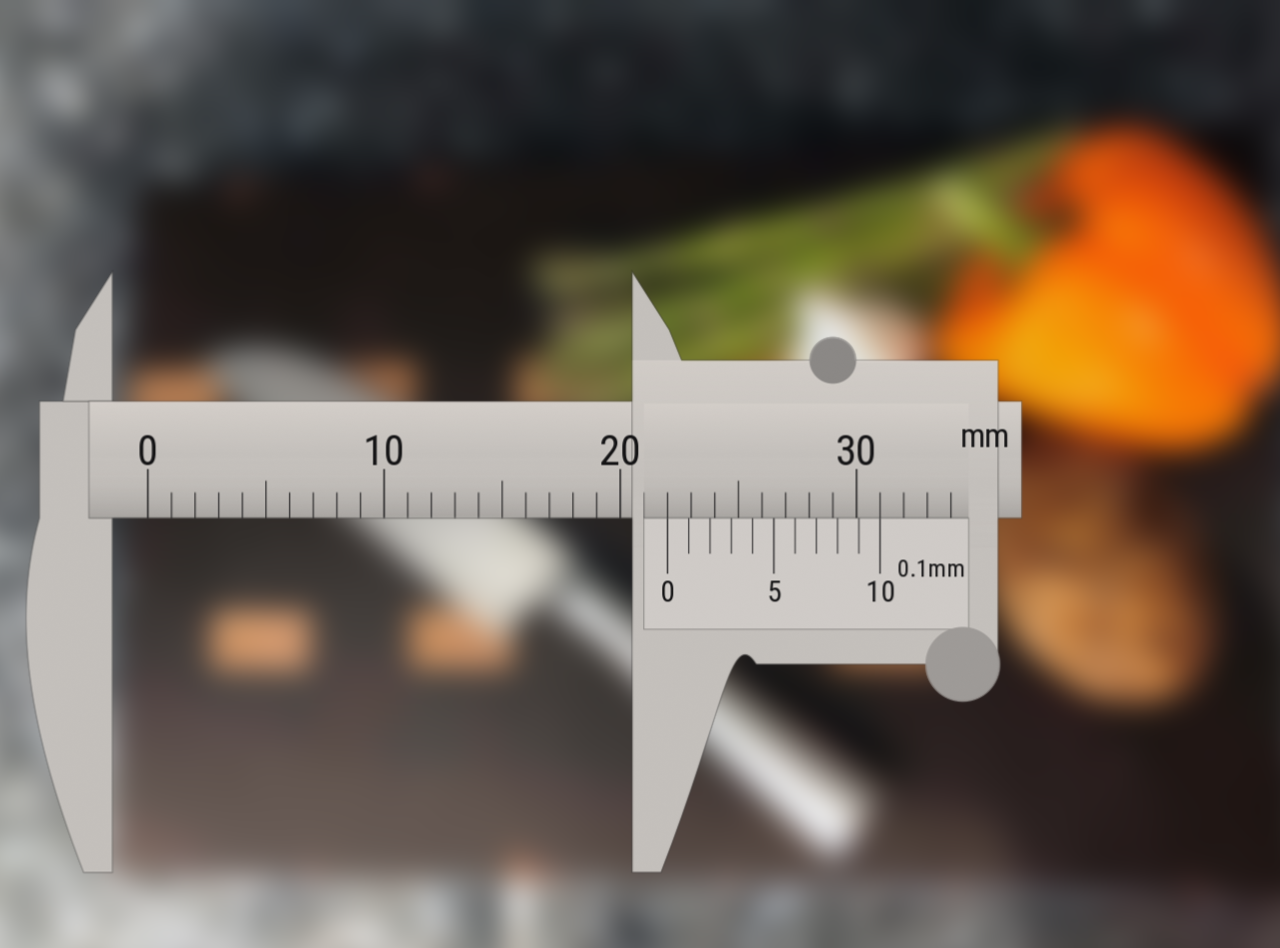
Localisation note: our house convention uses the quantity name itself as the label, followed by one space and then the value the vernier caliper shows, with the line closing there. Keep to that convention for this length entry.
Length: 22.0 mm
